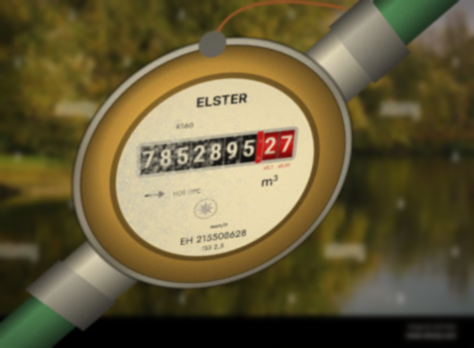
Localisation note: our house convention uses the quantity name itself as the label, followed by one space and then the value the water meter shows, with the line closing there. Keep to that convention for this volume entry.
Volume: 7852895.27 m³
